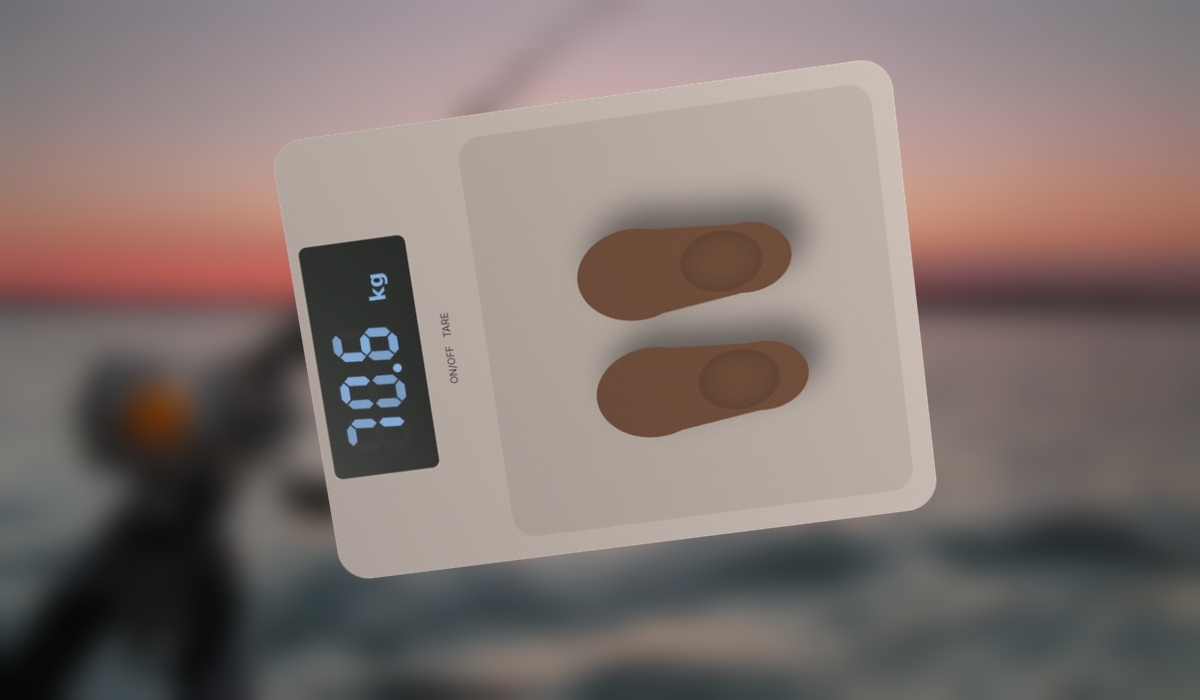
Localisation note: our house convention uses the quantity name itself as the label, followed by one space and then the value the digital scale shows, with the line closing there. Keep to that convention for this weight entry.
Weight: 70.6 kg
